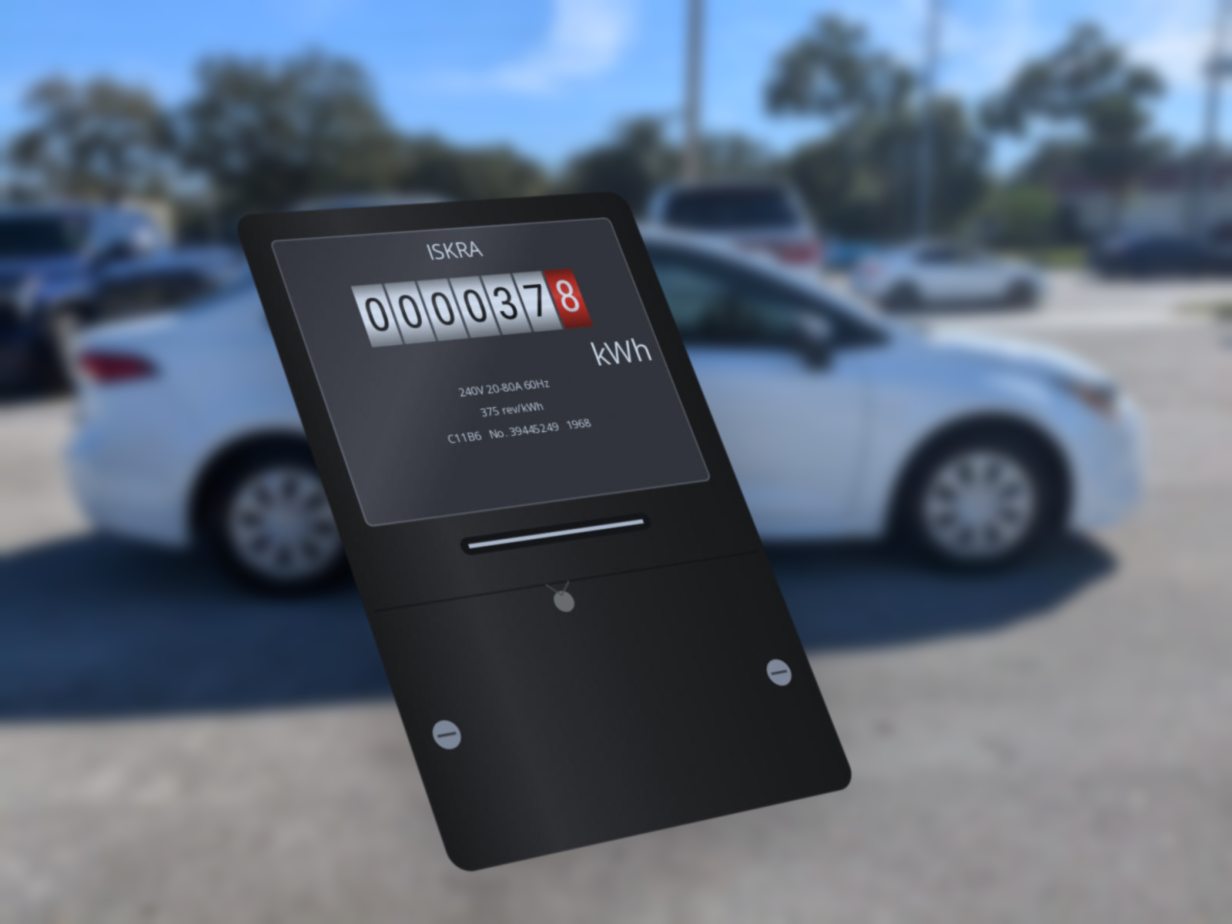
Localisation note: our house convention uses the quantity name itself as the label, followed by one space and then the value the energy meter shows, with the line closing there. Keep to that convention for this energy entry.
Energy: 37.8 kWh
